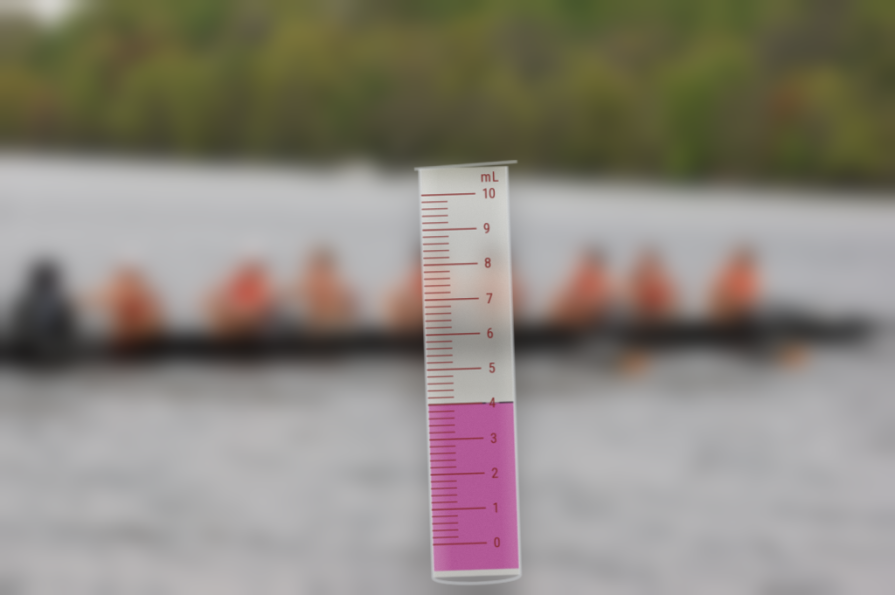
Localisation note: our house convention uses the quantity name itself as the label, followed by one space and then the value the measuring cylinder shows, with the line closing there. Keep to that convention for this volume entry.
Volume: 4 mL
